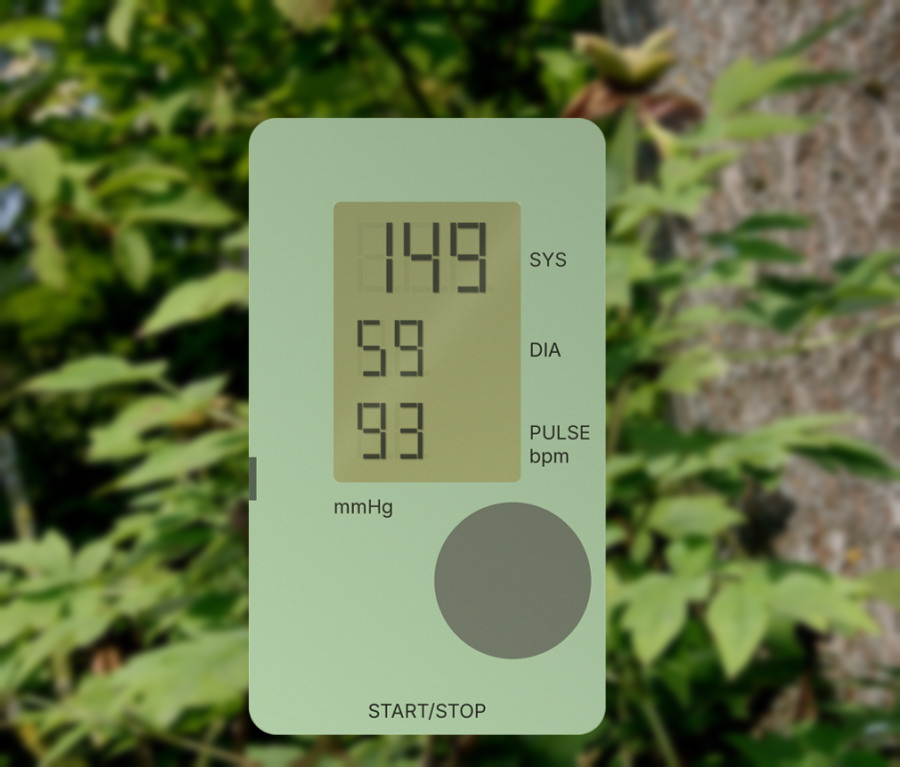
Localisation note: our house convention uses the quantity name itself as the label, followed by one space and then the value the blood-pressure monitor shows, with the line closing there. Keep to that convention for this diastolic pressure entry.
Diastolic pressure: 59 mmHg
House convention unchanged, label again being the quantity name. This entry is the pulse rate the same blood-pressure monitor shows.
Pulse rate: 93 bpm
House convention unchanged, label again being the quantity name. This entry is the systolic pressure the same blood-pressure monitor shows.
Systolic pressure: 149 mmHg
